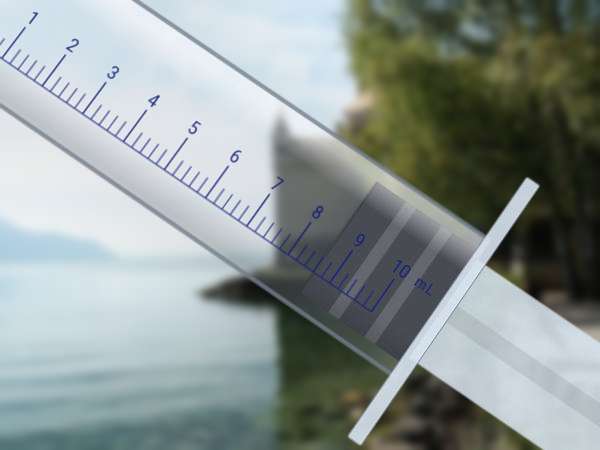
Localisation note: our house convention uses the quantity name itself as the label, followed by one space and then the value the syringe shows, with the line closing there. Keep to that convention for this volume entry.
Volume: 8.6 mL
